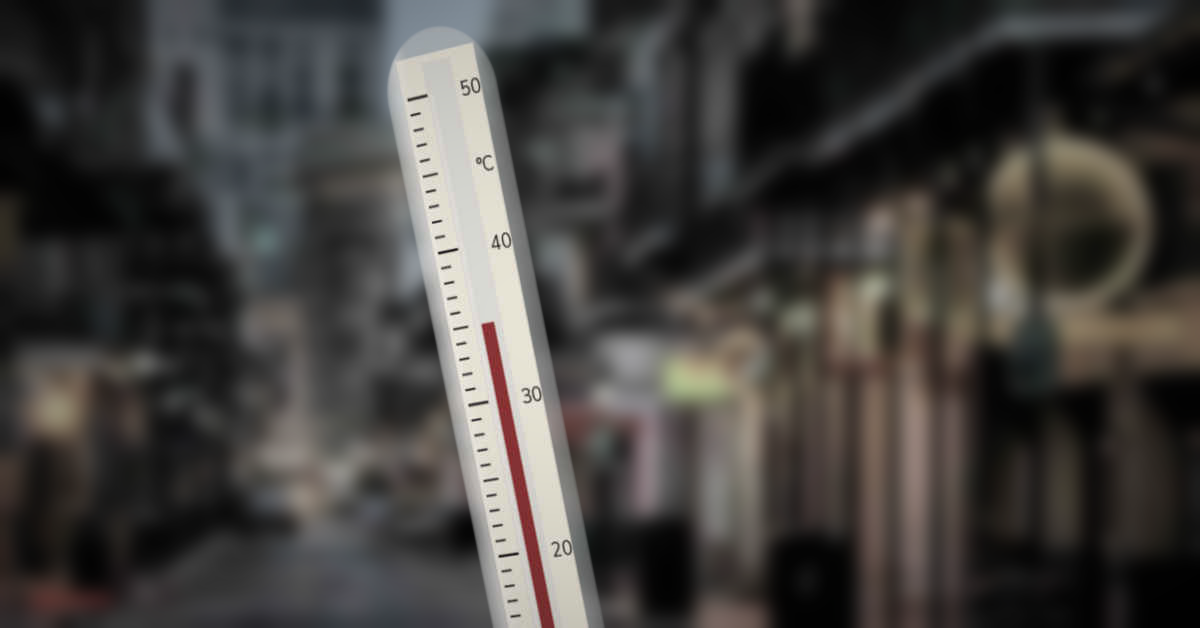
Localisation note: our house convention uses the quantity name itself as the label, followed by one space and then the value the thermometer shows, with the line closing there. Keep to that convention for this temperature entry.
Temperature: 35 °C
